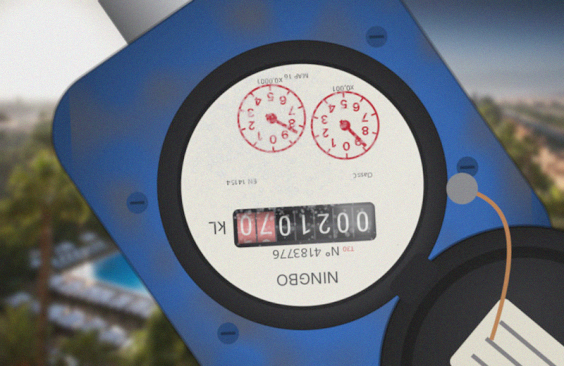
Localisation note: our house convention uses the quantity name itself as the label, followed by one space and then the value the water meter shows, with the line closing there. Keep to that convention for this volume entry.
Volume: 210.6988 kL
